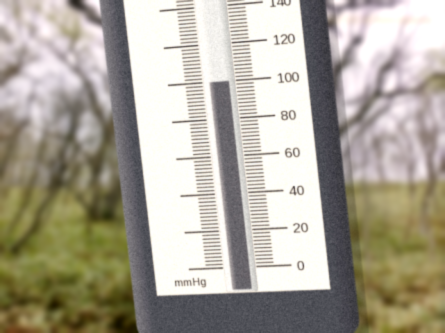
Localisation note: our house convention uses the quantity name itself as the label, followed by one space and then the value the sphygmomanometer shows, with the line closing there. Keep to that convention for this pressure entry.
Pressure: 100 mmHg
